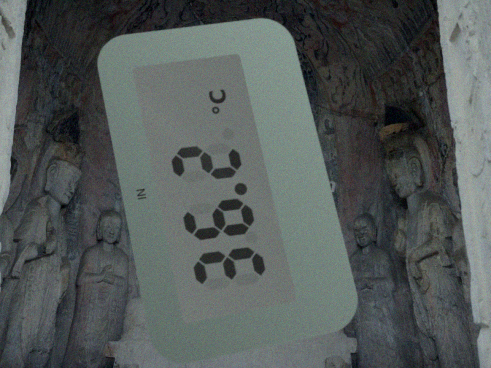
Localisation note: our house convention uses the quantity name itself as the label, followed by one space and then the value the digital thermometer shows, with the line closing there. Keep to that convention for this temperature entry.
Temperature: 36.2 °C
